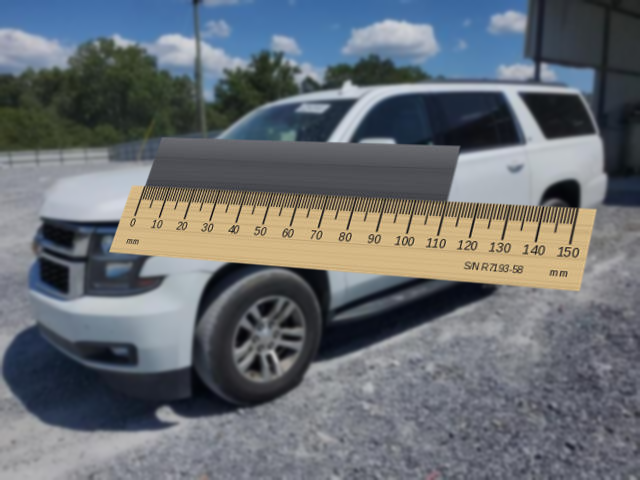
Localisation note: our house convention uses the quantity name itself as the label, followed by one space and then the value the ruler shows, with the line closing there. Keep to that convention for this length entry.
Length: 110 mm
